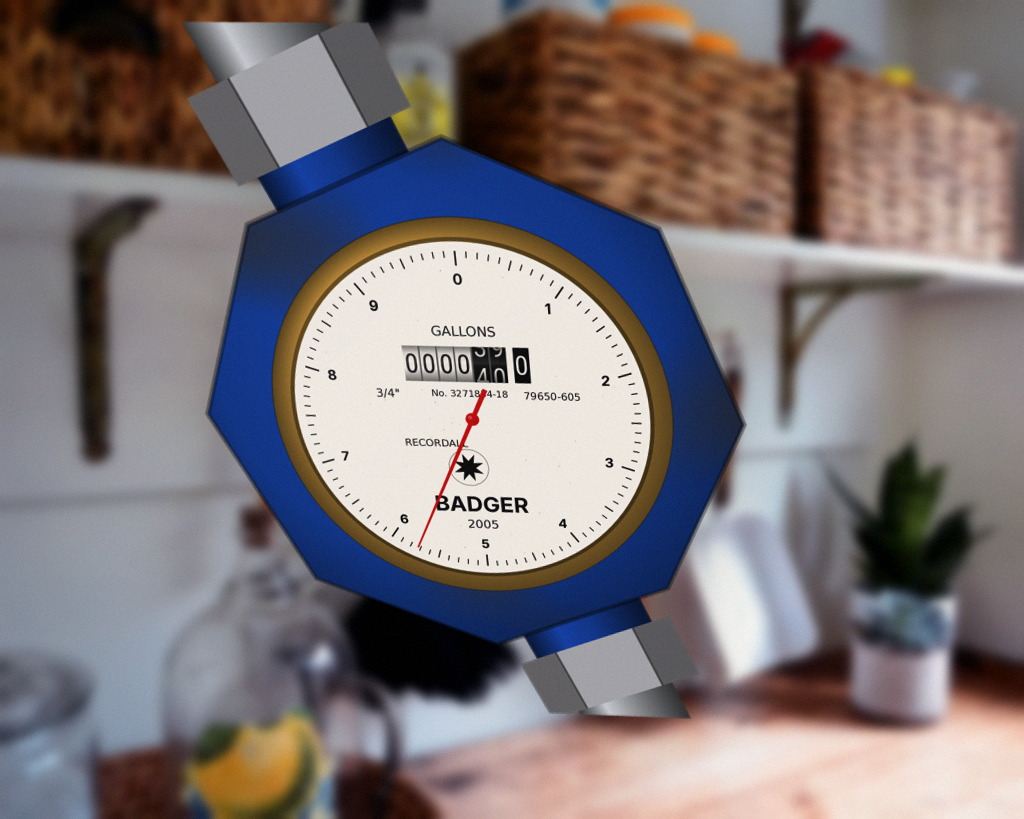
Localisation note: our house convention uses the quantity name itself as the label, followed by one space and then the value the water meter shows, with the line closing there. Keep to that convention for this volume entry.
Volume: 395.7 gal
